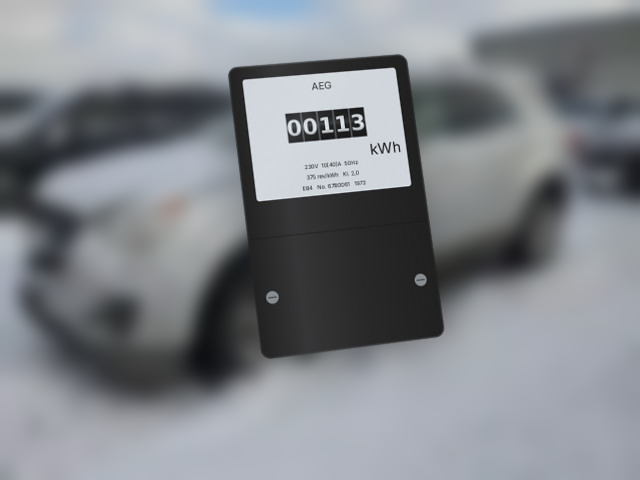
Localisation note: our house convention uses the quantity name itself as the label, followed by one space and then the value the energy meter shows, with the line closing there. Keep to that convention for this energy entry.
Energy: 113 kWh
